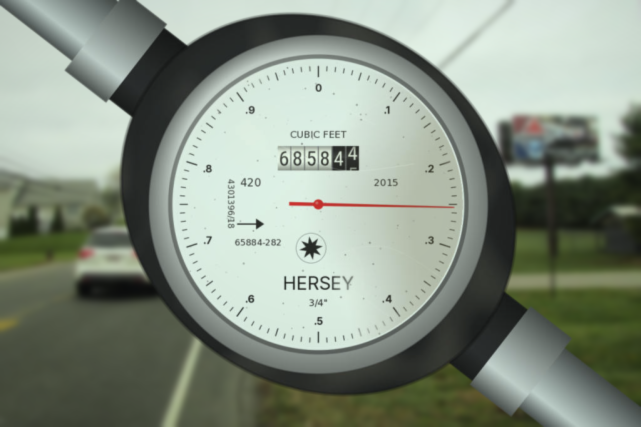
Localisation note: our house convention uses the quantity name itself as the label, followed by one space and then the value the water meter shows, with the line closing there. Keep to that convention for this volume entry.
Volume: 685844.25 ft³
